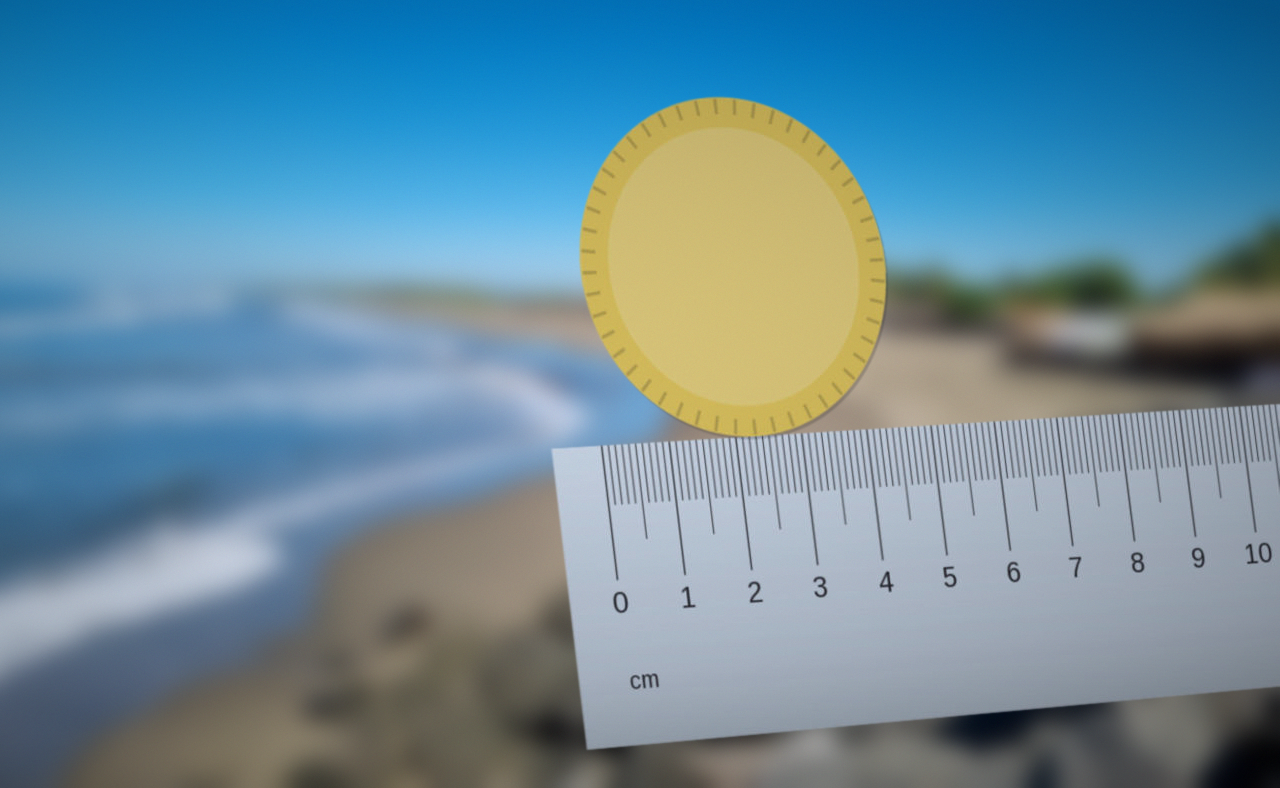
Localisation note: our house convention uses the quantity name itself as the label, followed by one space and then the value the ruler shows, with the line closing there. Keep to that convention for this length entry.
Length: 4.6 cm
